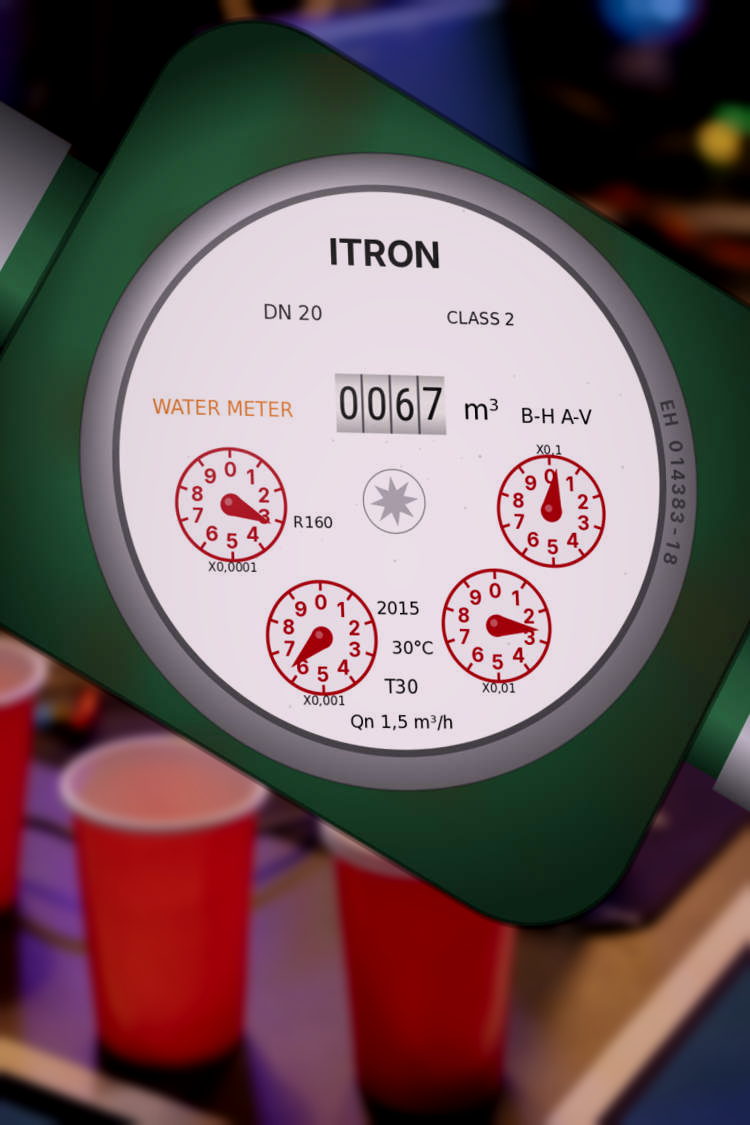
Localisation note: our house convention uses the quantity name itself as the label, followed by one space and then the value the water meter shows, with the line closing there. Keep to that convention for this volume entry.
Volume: 67.0263 m³
